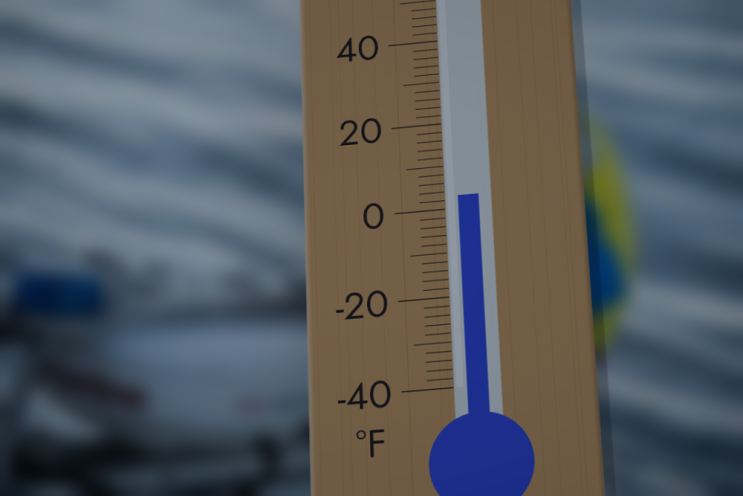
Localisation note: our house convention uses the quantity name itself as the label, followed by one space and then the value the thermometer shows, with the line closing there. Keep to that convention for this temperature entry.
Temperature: 3 °F
